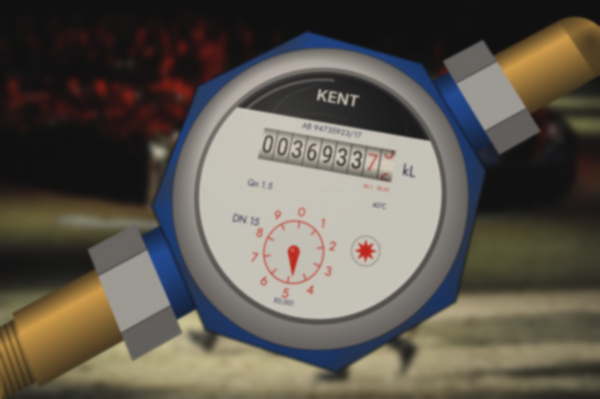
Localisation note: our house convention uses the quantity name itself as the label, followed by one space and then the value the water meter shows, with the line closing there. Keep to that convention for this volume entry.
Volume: 36933.754 kL
